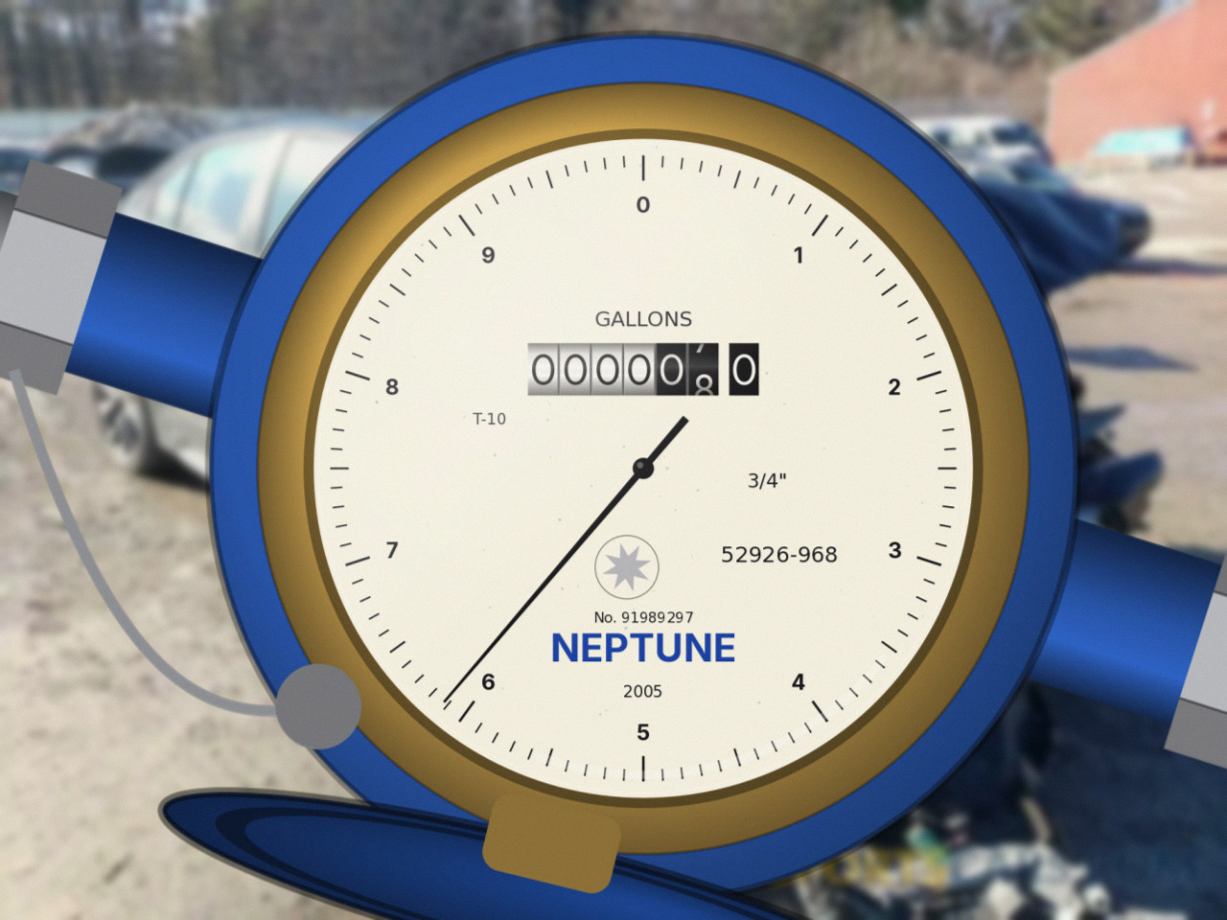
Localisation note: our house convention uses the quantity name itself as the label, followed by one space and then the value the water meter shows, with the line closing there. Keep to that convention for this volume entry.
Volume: 76.1 gal
